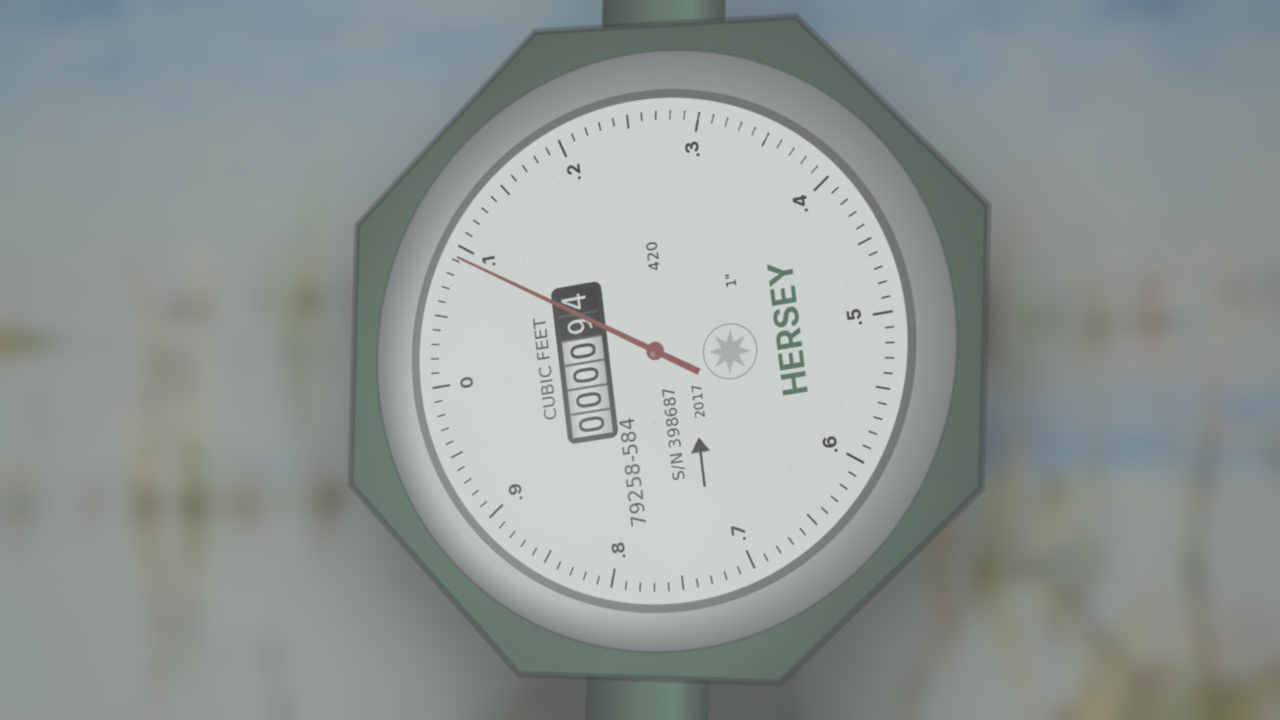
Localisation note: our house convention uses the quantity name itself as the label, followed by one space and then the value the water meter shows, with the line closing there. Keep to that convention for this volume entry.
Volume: 94.09 ft³
